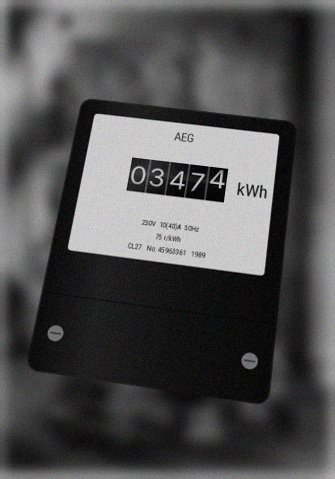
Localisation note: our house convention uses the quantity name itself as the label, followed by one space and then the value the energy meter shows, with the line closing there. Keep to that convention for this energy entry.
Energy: 3474 kWh
